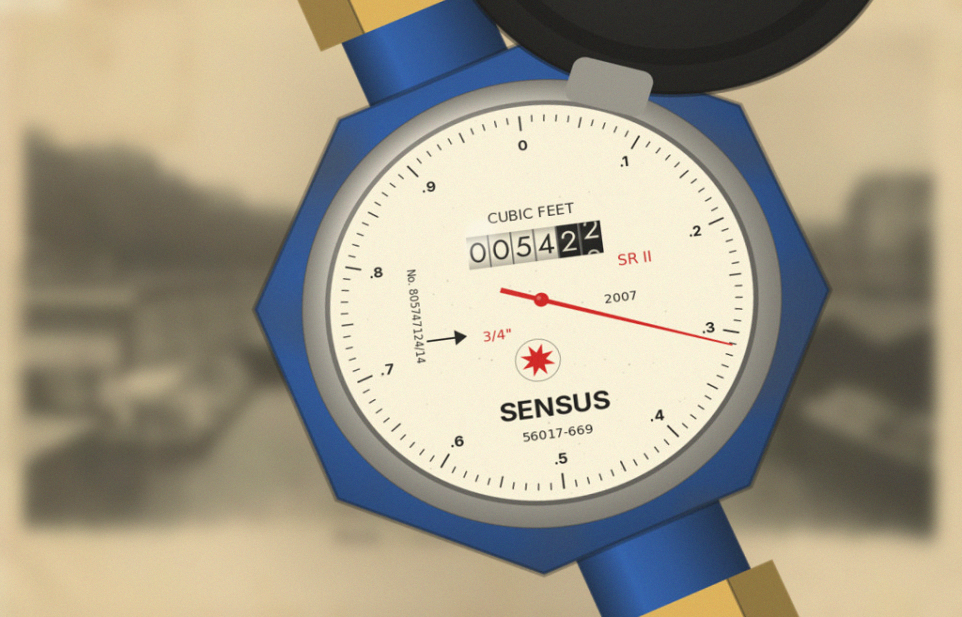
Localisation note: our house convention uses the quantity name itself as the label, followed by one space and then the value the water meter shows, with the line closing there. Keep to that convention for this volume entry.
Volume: 5422.31 ft³
